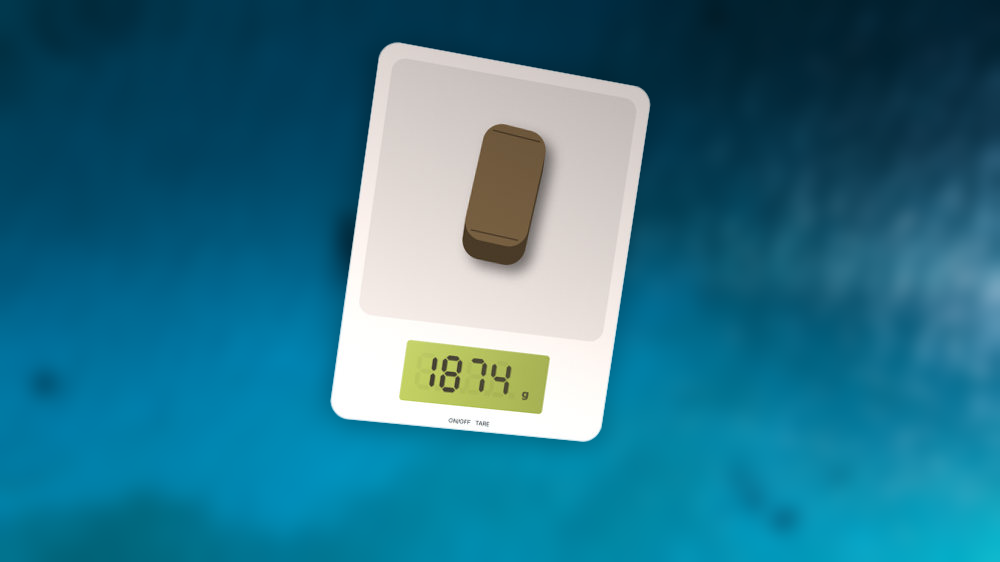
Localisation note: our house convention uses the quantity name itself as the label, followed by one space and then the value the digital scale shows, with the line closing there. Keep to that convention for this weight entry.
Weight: 1874 g
